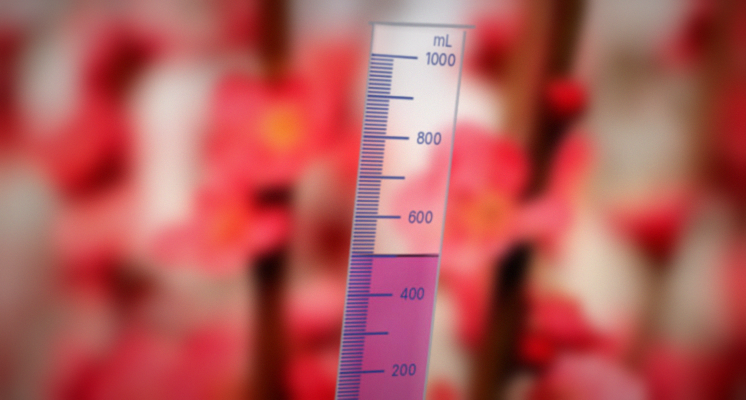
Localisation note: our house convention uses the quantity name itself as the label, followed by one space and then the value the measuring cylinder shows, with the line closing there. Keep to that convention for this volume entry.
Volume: 500 mL
